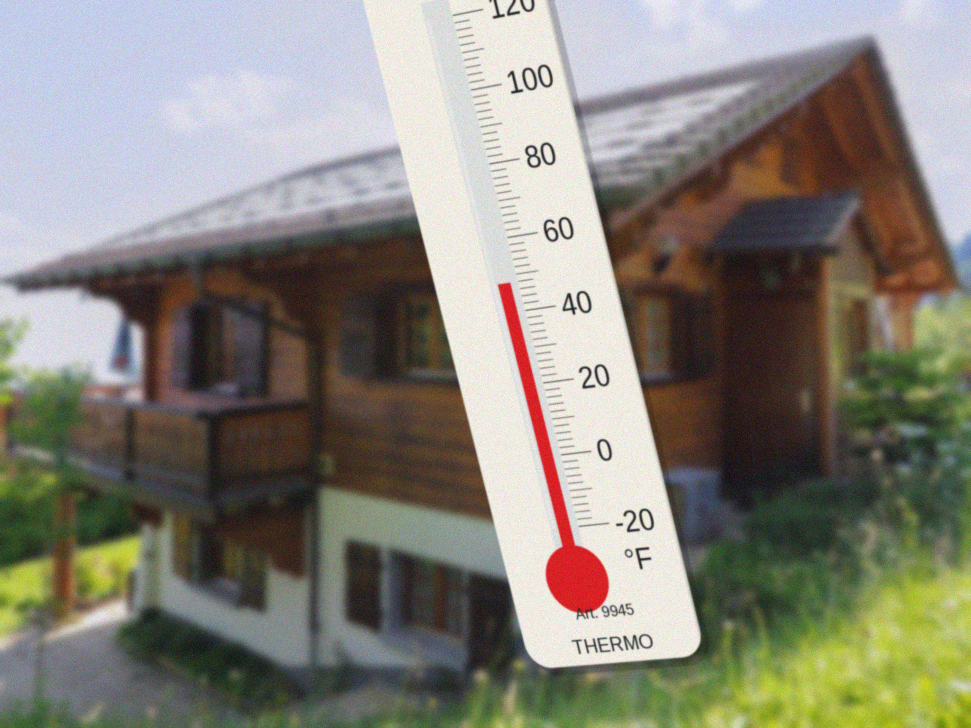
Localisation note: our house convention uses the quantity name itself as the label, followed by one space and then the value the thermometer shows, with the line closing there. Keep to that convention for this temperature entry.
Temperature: 48 °F
